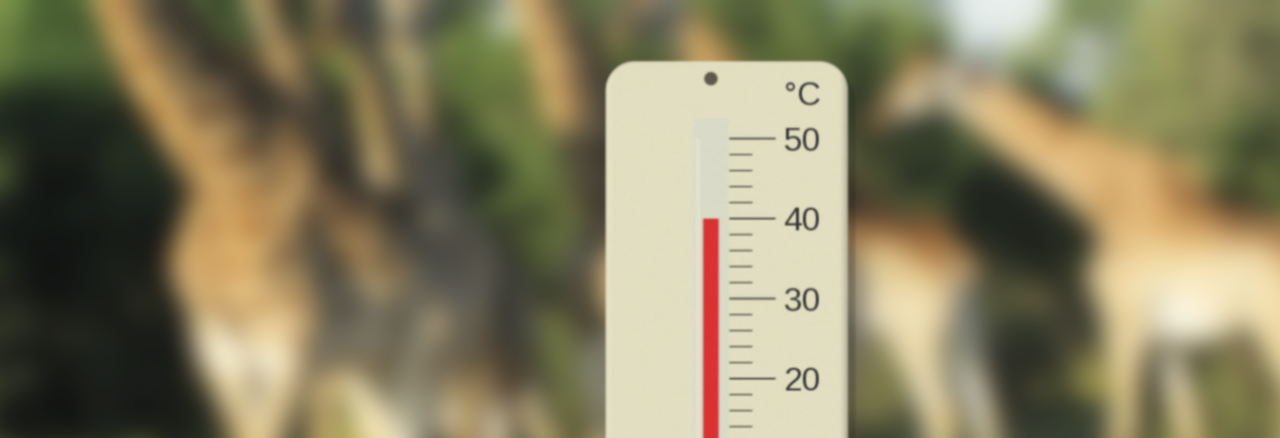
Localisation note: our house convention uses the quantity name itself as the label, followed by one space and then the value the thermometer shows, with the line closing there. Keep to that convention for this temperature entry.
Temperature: 40 °C
